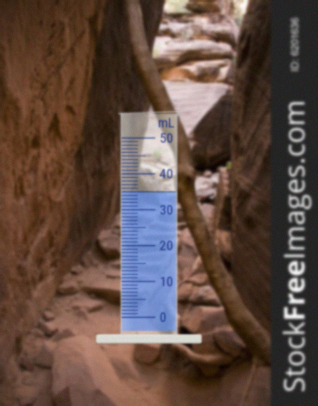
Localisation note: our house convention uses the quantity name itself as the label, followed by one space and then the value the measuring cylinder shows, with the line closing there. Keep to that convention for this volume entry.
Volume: 35 mL
